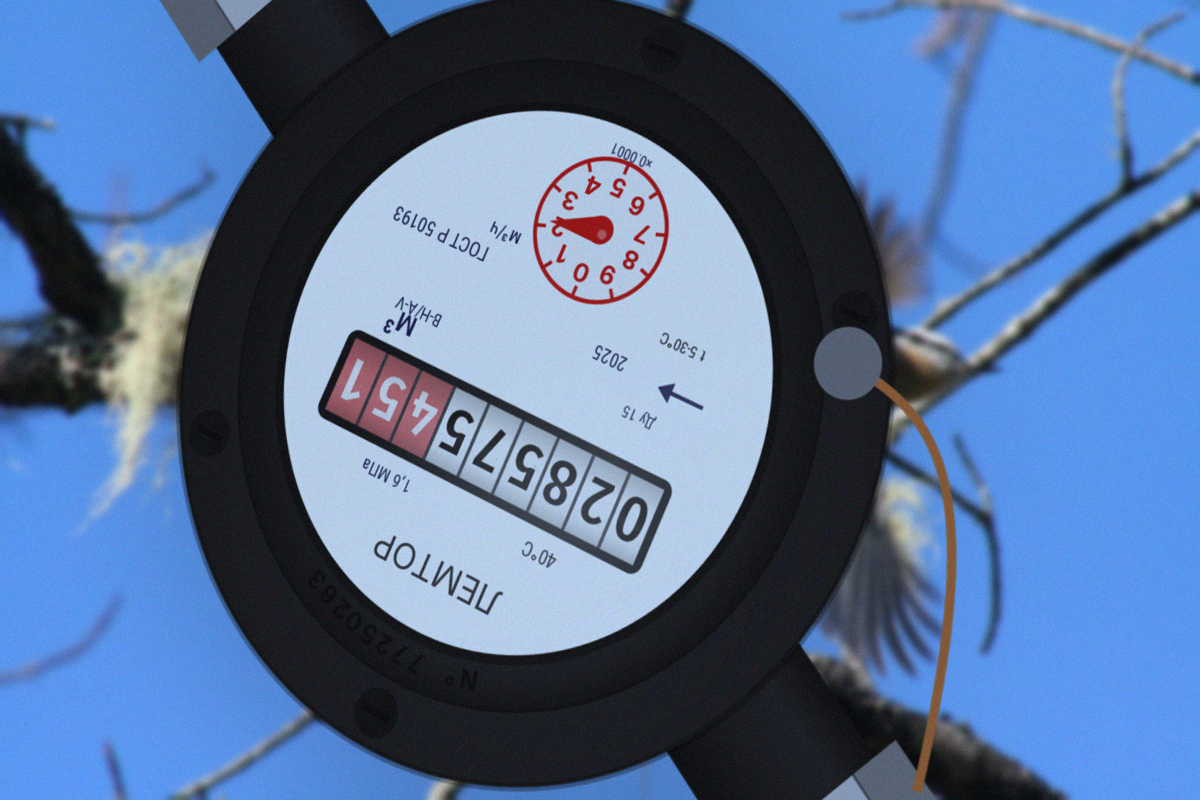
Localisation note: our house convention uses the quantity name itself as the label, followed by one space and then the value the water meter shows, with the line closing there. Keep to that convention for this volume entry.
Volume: 28575.4512 m³
